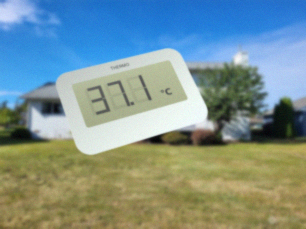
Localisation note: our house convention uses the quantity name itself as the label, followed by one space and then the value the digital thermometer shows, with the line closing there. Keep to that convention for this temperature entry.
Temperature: 37.1 °C
